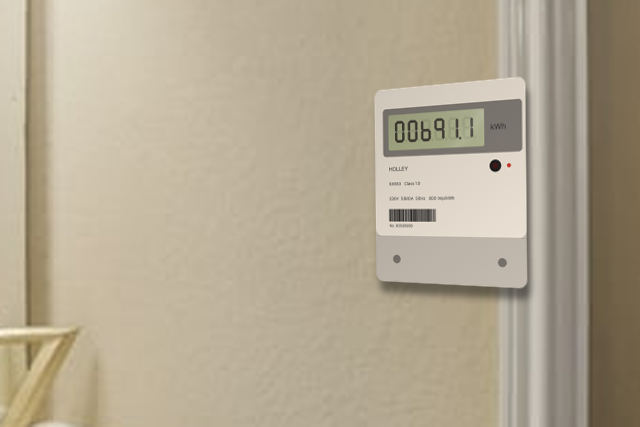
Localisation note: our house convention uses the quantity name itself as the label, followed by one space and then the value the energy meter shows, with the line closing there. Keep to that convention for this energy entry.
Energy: 691.1 kWh
